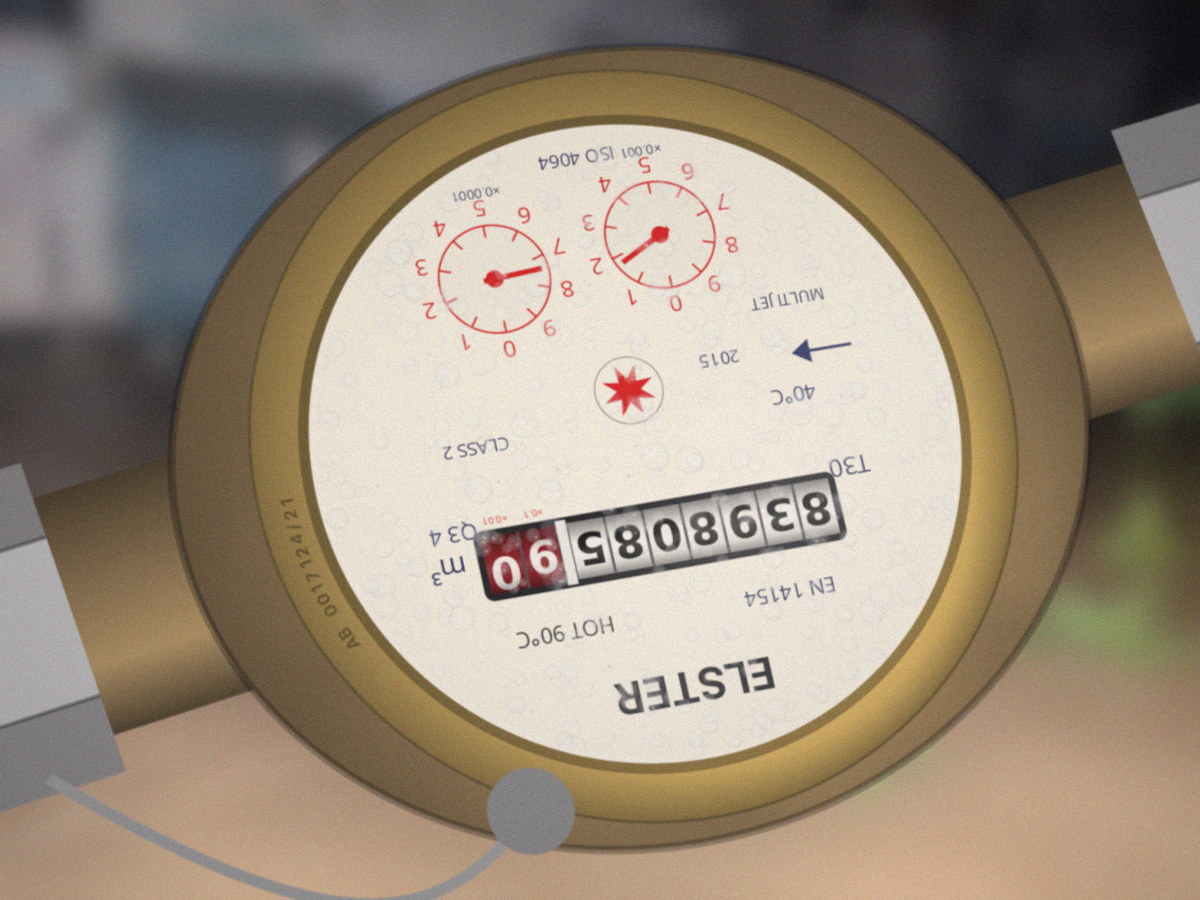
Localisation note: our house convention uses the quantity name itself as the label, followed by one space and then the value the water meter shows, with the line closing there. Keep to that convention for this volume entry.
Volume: 8398085.9017 m³
